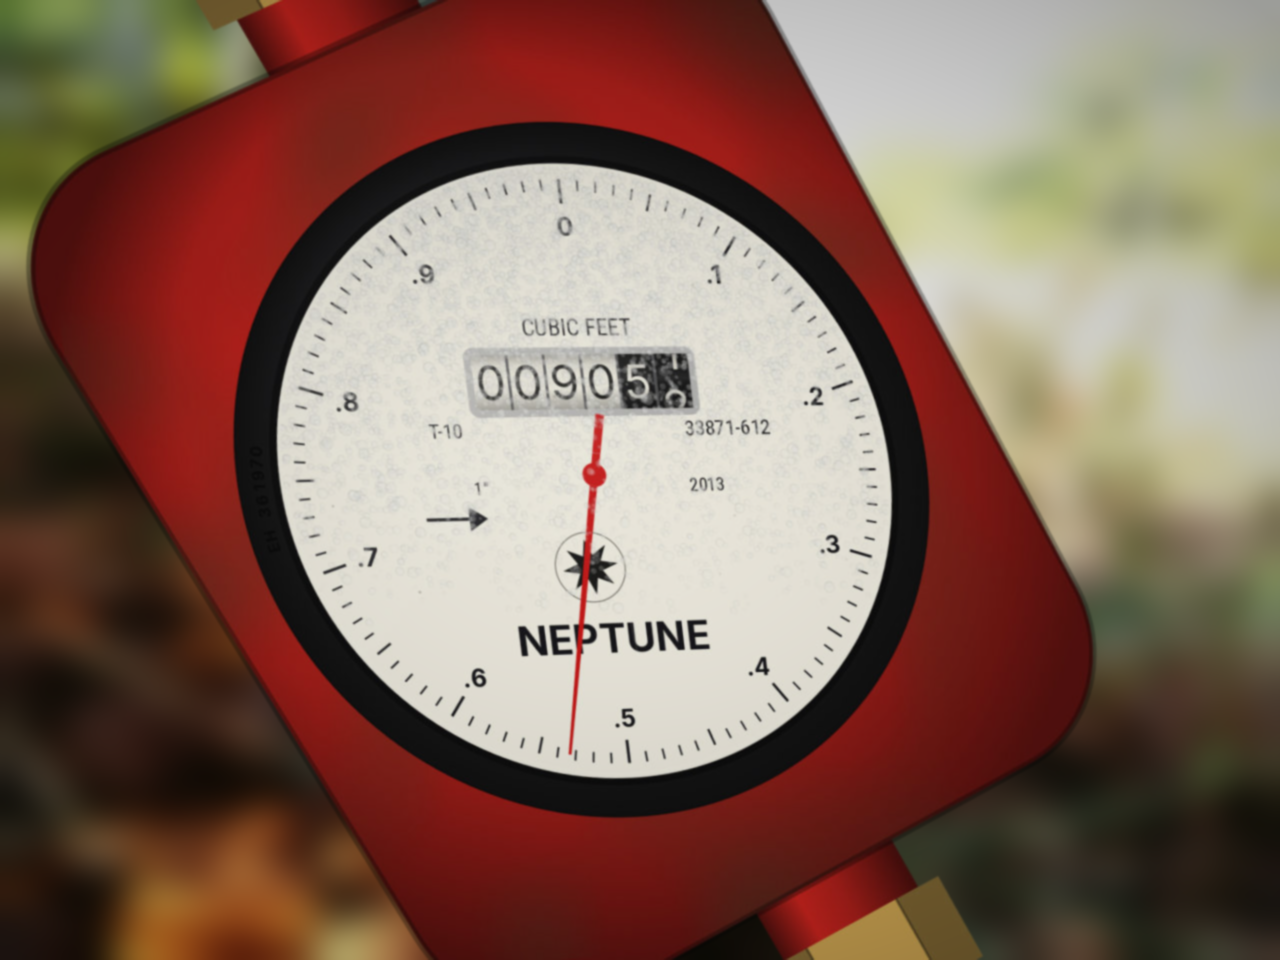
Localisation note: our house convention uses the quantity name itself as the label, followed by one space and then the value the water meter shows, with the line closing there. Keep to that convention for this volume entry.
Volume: 9051.53 ft³
